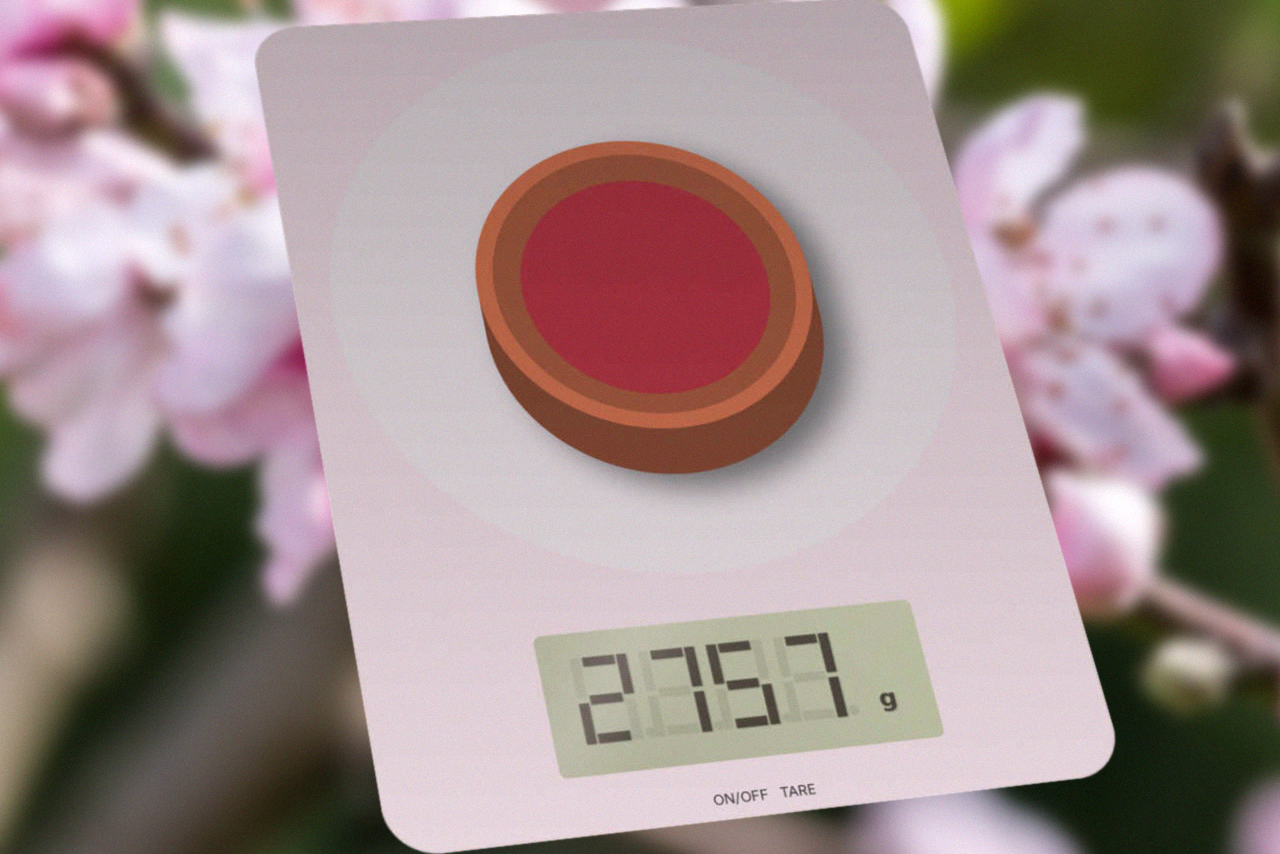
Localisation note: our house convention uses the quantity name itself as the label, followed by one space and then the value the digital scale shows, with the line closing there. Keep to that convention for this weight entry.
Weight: 2757 g
